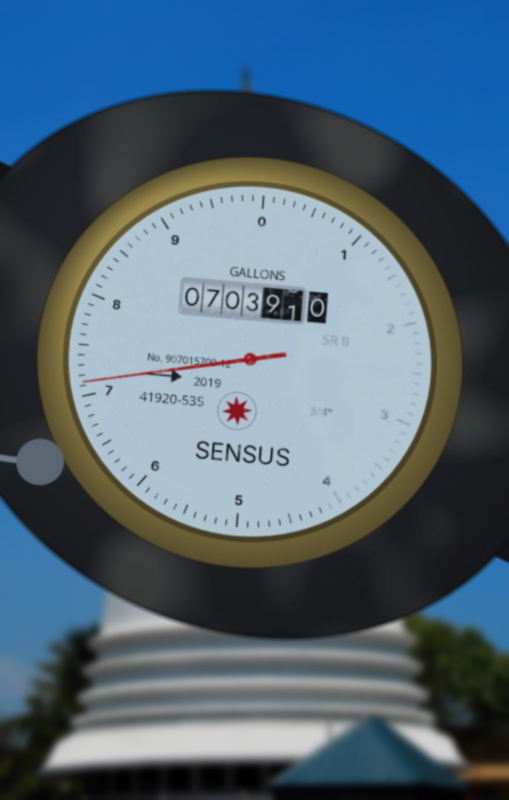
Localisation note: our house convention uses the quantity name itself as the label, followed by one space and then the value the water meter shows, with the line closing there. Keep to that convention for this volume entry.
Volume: 703907.1 gal
